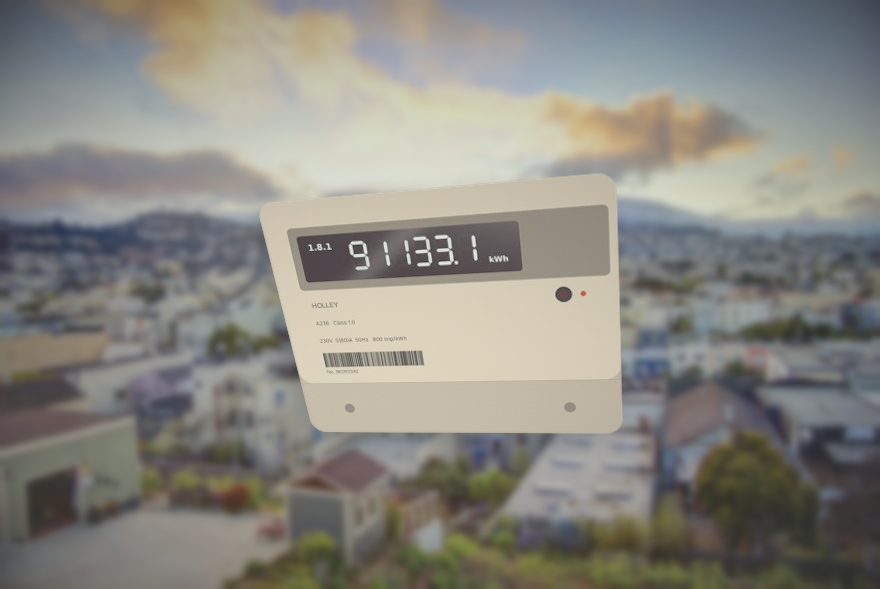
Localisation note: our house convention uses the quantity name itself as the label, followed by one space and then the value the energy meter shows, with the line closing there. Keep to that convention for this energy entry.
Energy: 91133.1 kWh
